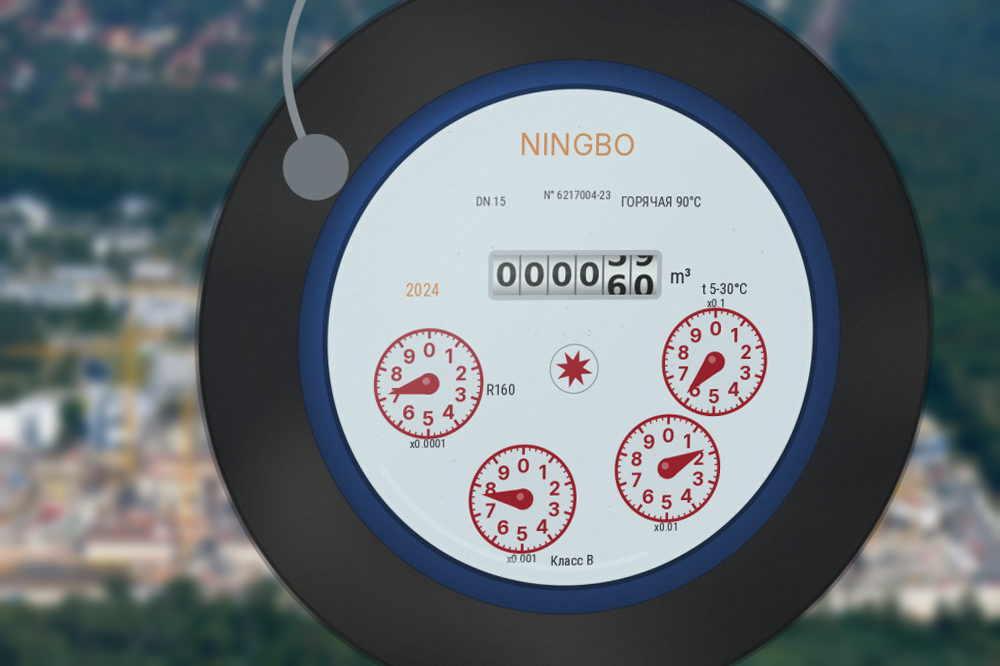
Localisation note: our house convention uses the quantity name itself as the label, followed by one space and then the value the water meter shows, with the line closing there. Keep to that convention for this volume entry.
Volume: 59.6177 m³
